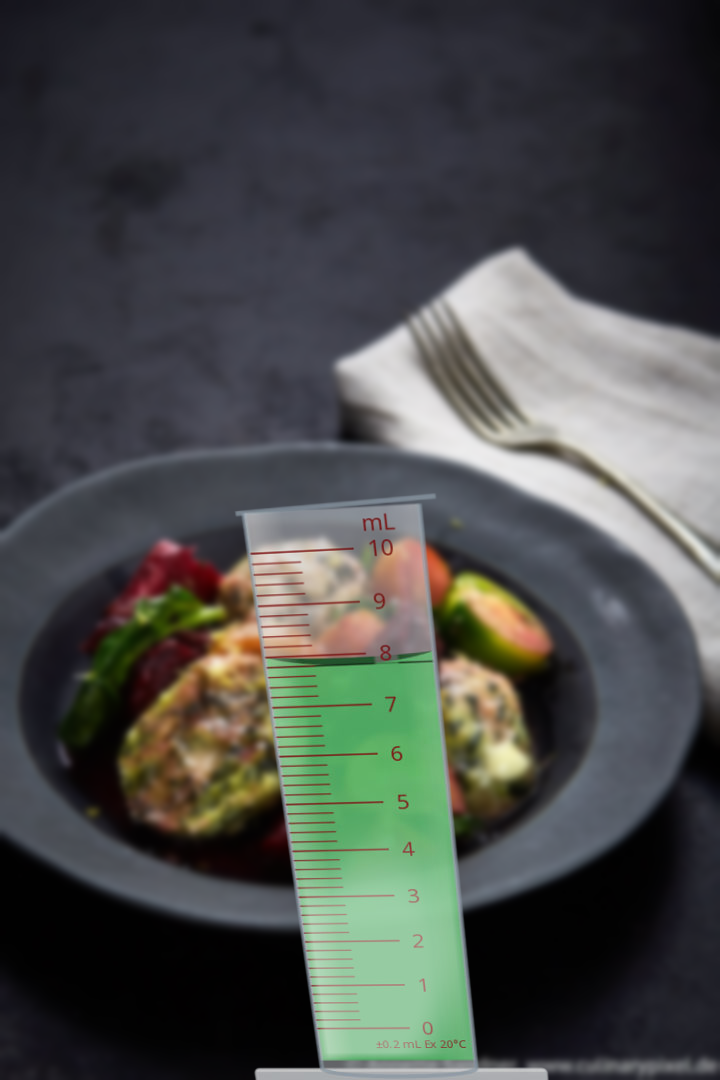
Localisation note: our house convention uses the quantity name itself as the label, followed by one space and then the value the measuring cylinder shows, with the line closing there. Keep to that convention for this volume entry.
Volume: 7.8 mL
